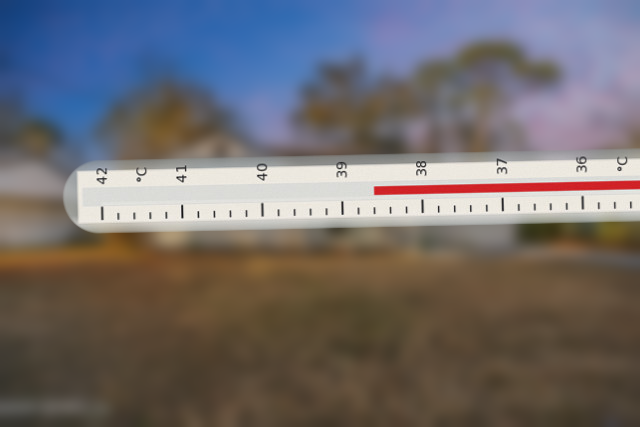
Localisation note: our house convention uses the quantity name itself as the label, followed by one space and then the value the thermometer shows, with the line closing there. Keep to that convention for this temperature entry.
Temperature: 38.6 °C
